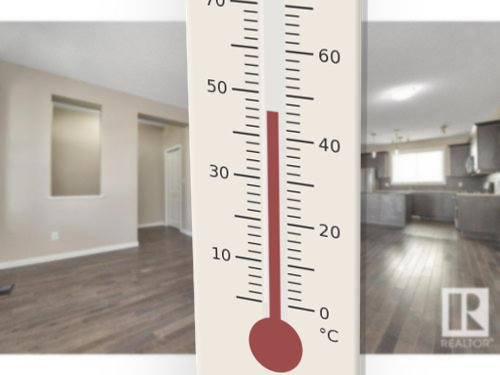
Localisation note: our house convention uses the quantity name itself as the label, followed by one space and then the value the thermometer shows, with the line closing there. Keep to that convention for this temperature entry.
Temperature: 46 °C
